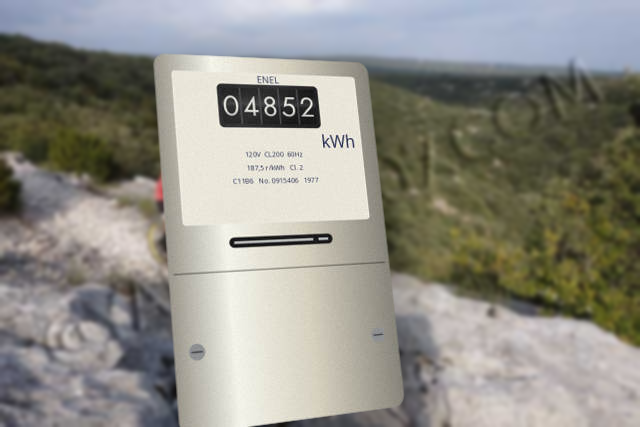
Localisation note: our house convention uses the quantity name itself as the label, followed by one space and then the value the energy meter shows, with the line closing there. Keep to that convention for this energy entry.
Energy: 4852 kWh
